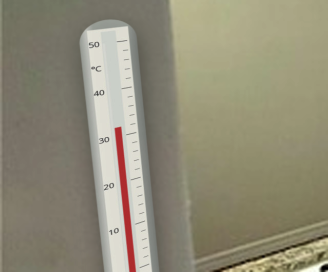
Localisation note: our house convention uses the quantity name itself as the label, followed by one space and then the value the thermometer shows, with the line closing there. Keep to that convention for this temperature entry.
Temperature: 32 °C
